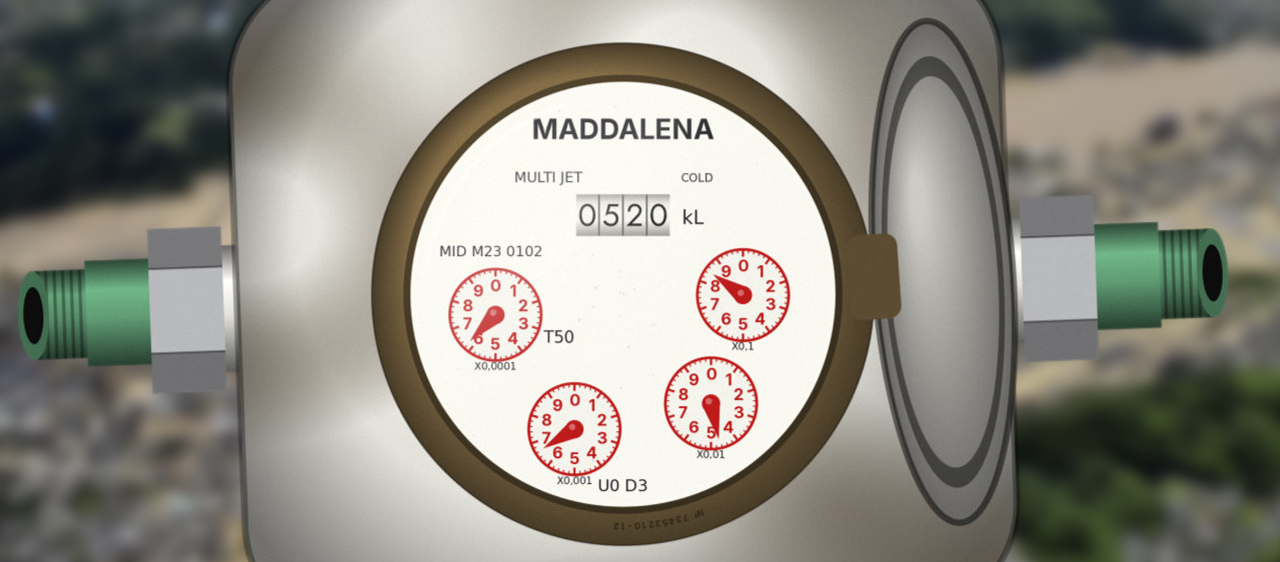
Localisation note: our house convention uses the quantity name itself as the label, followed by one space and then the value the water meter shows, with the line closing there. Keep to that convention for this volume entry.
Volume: 520.8466 kL
